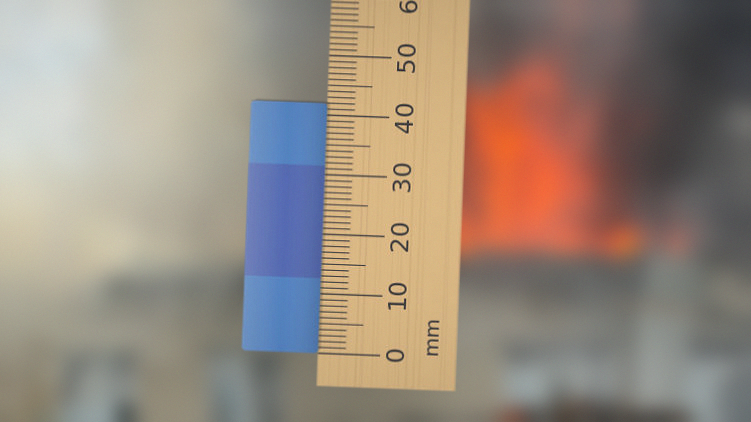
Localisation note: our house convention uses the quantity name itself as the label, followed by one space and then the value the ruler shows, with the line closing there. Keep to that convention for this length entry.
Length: 42 mm
